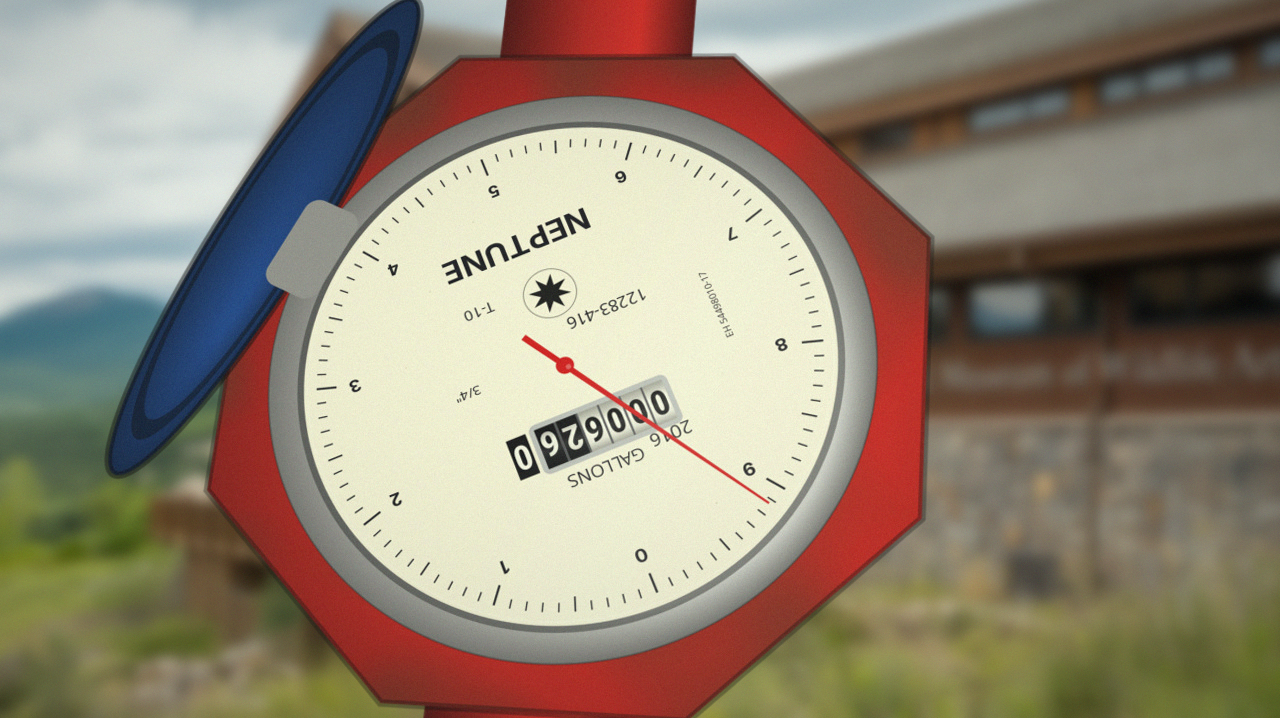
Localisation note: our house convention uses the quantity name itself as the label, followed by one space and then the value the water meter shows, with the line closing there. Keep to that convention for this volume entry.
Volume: 6259.1 gal
